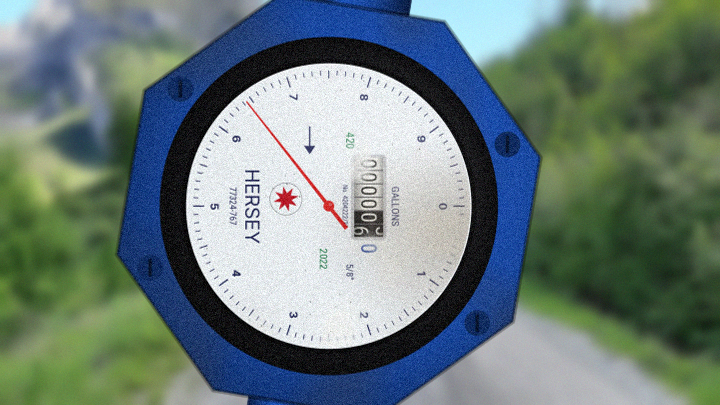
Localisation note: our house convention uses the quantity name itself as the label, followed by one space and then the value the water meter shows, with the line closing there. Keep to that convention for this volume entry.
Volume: 56.4 gal
